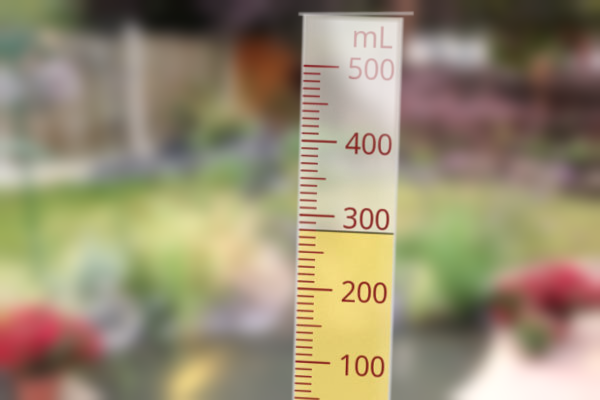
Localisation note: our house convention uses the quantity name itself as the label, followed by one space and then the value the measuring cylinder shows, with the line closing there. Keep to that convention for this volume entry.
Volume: 280 mL
